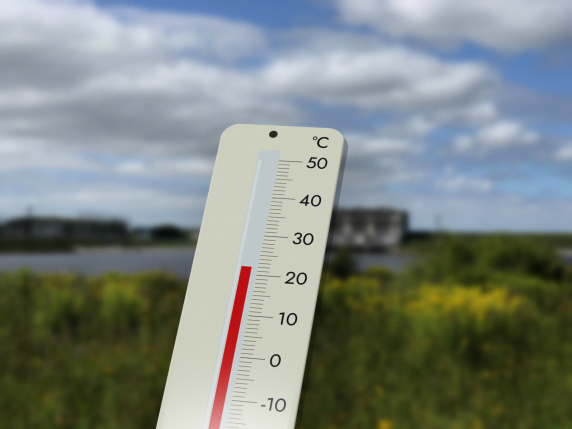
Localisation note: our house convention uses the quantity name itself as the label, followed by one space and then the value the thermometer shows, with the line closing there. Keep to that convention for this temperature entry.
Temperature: 22 °C
